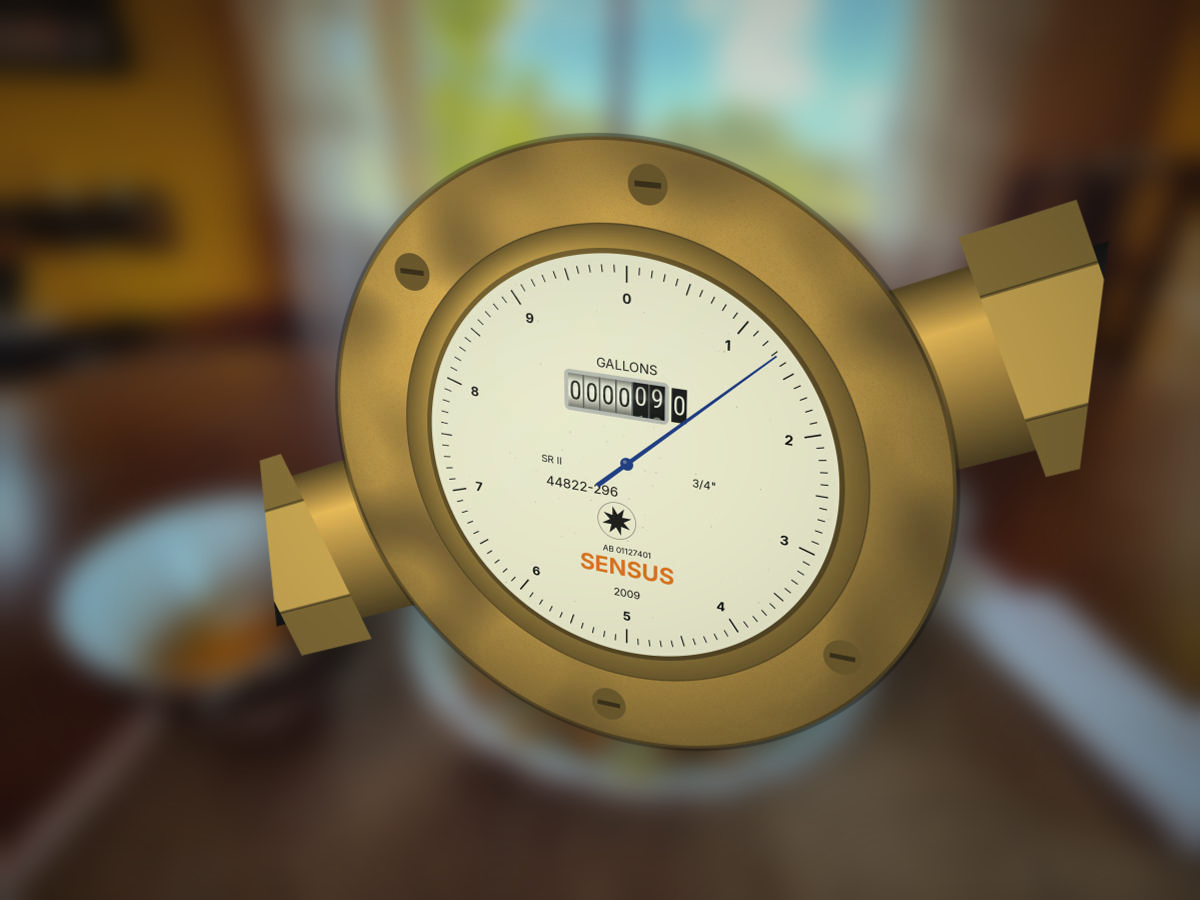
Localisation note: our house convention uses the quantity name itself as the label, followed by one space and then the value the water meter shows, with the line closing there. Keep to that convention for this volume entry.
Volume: 91.3 gal
